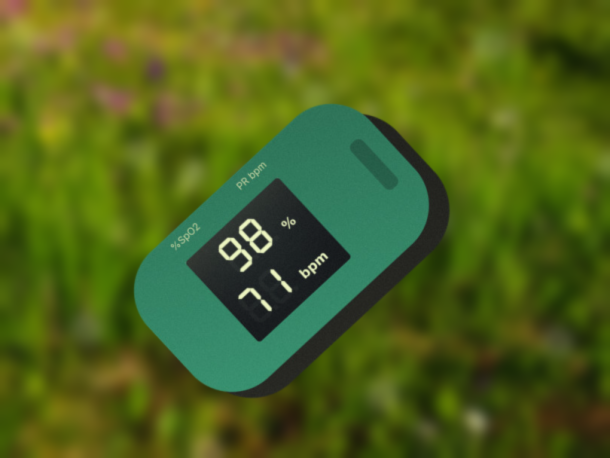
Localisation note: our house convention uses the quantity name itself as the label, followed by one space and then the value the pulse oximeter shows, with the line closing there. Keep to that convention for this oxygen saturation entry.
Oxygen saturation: 98 %
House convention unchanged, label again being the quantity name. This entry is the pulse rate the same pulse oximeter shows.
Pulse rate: 71 bpm
